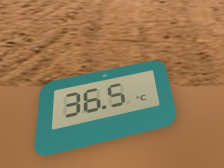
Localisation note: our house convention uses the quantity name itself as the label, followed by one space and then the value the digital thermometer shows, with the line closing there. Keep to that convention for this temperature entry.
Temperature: 36.5 °C
